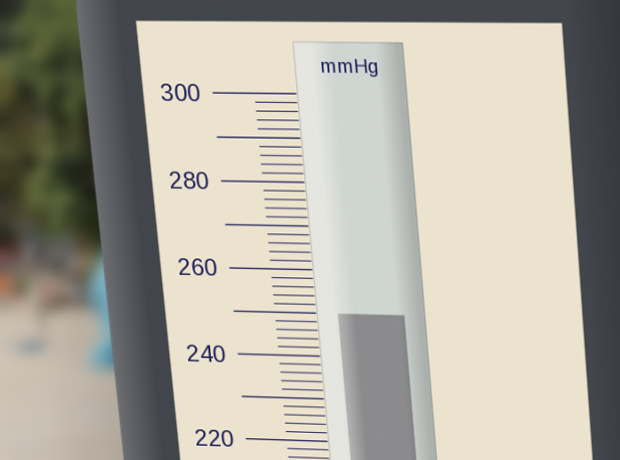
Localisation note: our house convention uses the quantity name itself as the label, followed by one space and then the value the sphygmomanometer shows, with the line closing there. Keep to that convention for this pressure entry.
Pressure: 250 mmHg
